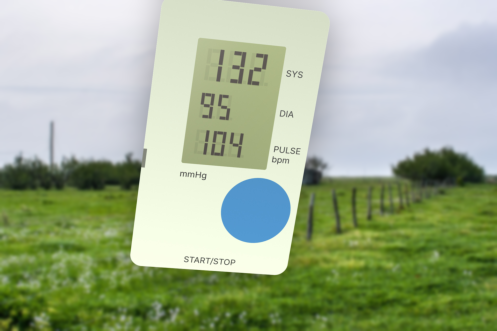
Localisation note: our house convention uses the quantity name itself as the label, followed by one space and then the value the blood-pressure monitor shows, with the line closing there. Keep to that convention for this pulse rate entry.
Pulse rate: 104 bpm
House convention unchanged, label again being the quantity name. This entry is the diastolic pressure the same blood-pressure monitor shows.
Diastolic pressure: 95 mmHg
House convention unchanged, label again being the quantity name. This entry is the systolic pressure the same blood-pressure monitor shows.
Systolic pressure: 132 mmHg
